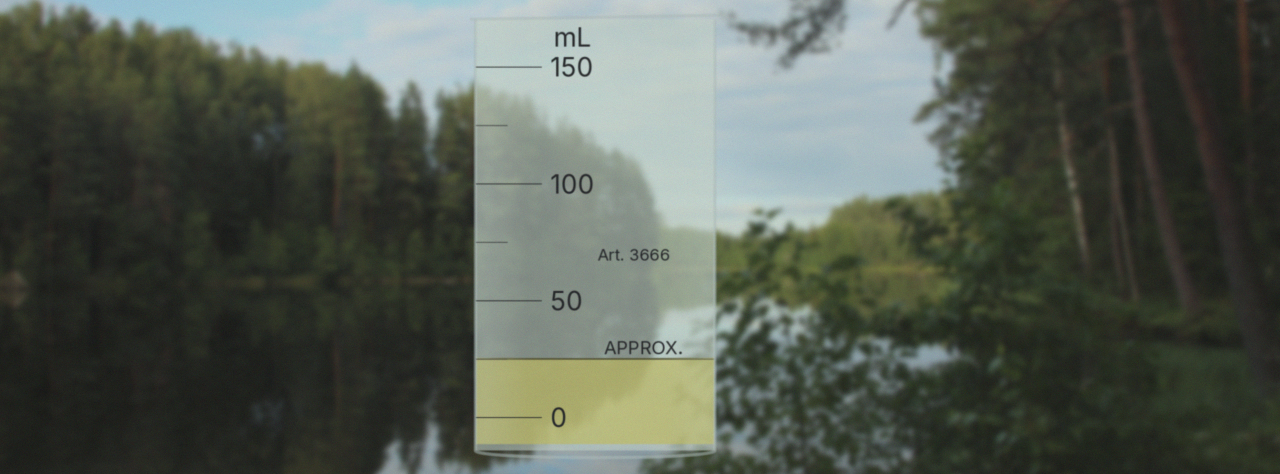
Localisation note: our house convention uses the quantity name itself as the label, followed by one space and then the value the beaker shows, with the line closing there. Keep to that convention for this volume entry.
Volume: 25 mL
